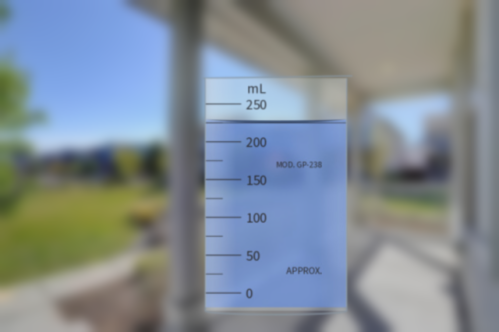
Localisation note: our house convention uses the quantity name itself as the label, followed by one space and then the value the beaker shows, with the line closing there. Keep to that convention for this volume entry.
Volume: 225 mL
